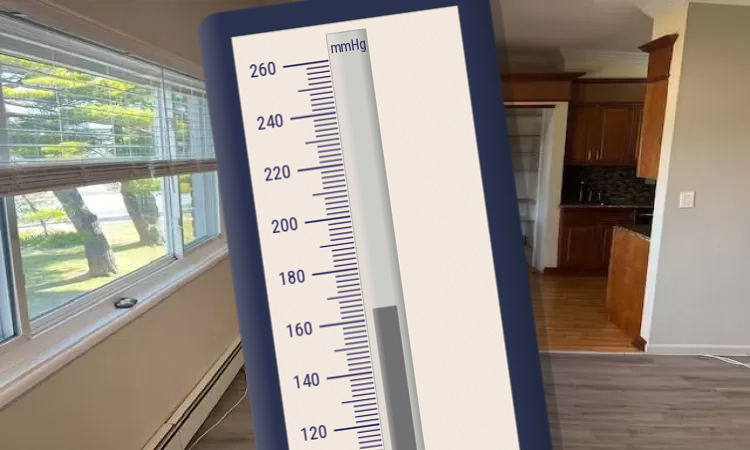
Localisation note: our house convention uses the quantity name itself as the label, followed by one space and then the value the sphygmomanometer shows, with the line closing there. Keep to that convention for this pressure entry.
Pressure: 164 mmHg
